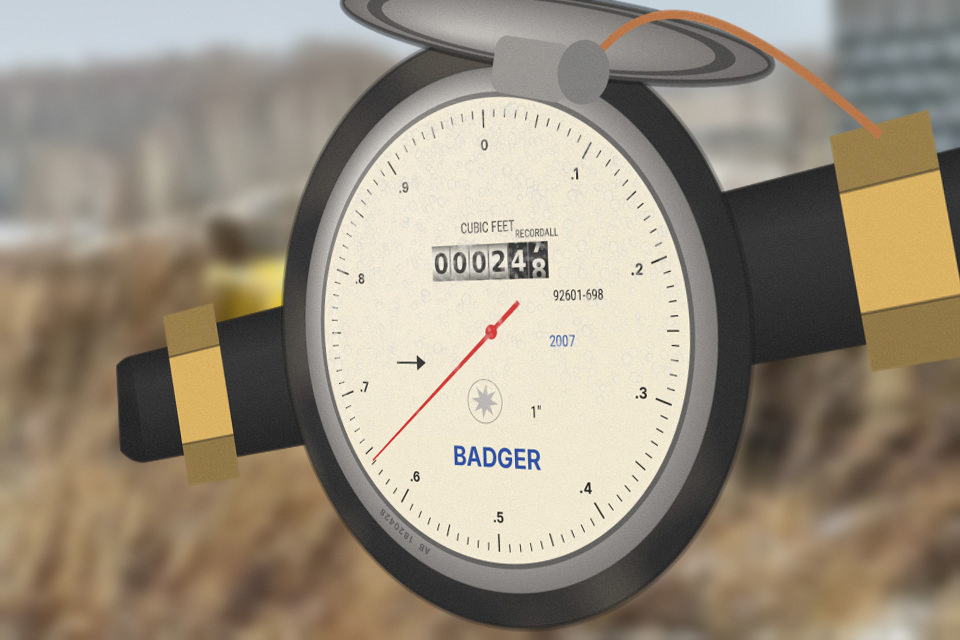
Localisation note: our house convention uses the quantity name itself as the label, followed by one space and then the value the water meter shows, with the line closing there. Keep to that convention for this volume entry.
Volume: 247.64 ft³
